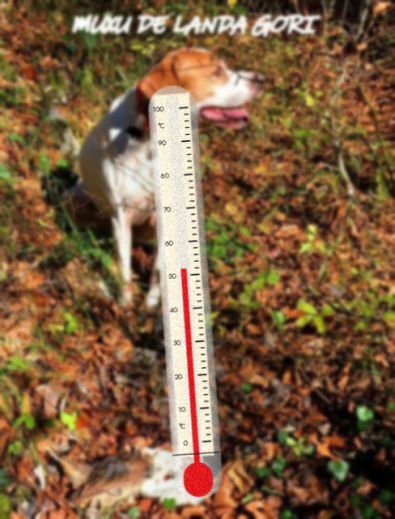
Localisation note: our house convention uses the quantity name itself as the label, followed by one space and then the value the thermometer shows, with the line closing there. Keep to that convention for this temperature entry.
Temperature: 52 °C
